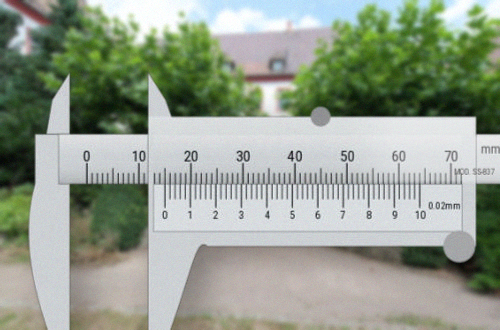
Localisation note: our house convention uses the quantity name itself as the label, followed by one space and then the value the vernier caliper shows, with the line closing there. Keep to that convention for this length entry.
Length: 15.0 mm
